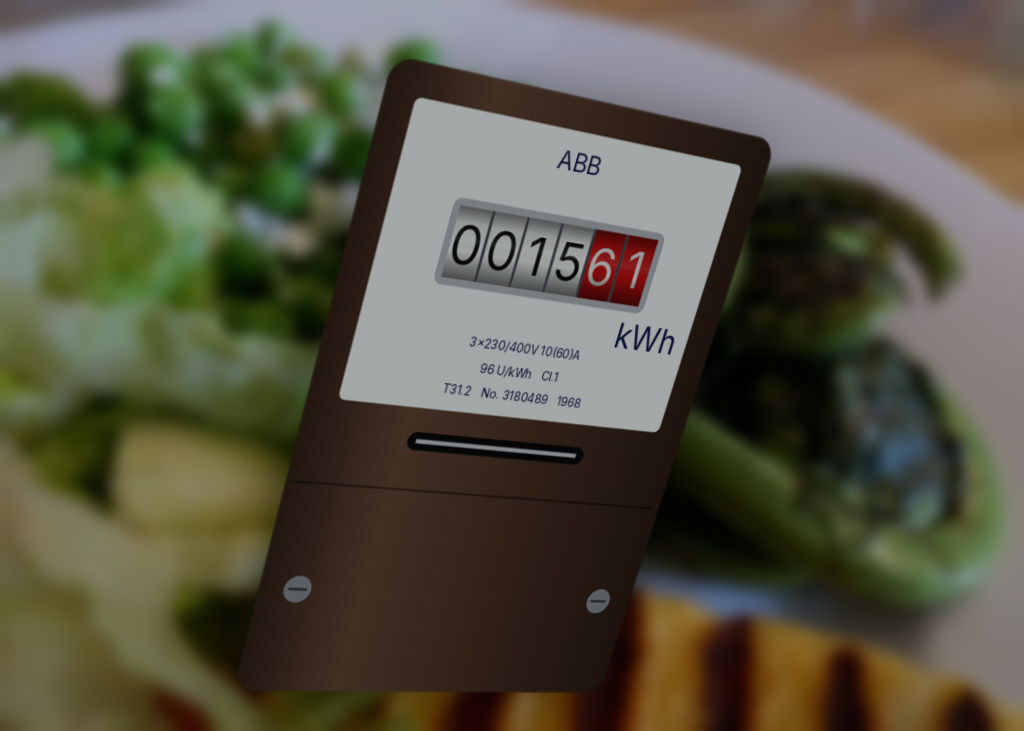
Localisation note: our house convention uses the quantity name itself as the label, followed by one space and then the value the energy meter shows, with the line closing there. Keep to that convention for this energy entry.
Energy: 15.61 kWh
